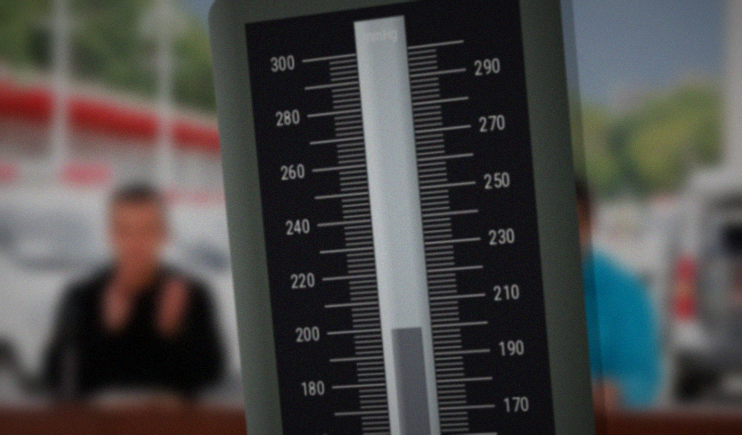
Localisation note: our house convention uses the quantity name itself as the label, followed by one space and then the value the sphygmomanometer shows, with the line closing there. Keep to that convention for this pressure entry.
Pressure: 200 mmHg
